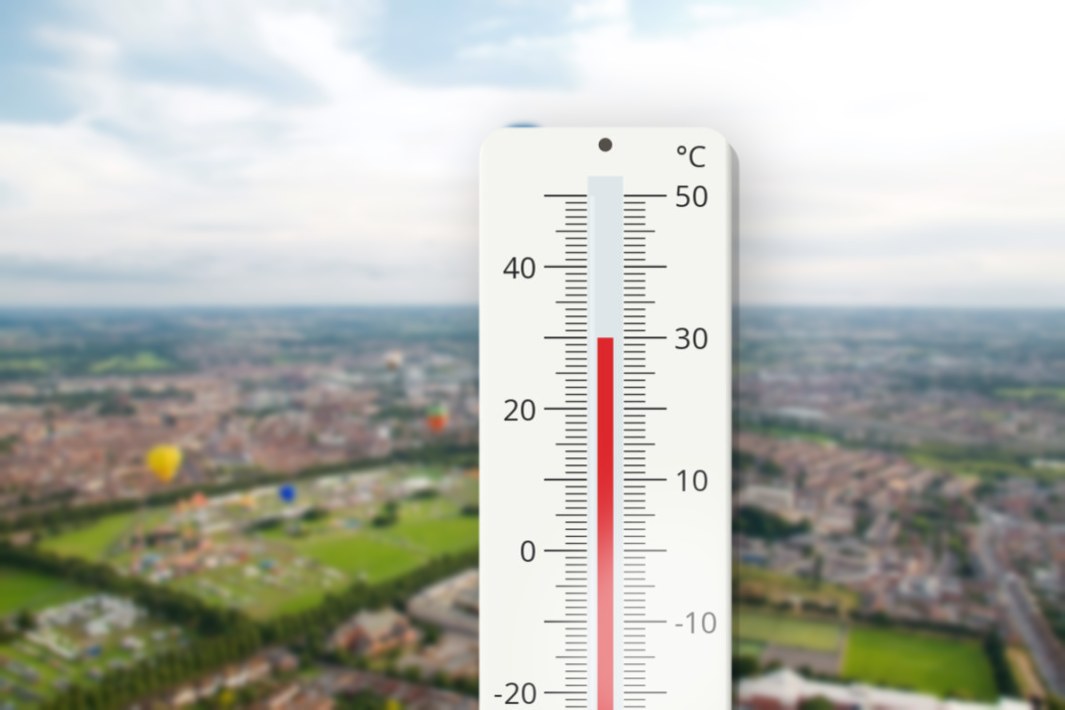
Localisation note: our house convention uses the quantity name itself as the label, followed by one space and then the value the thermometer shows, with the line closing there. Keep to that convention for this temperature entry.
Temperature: 30 °C
